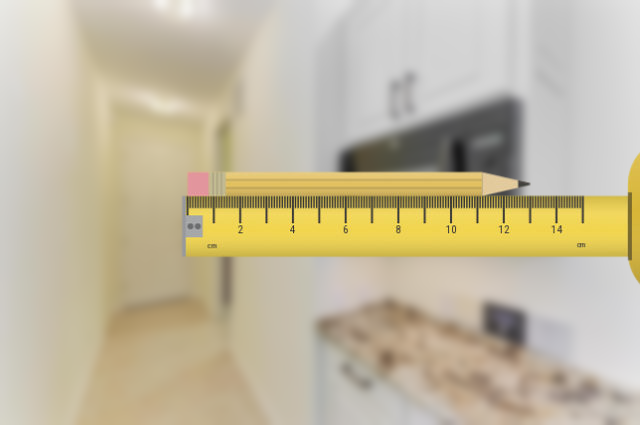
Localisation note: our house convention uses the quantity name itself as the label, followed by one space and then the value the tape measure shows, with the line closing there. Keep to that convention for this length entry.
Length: 13 cm
